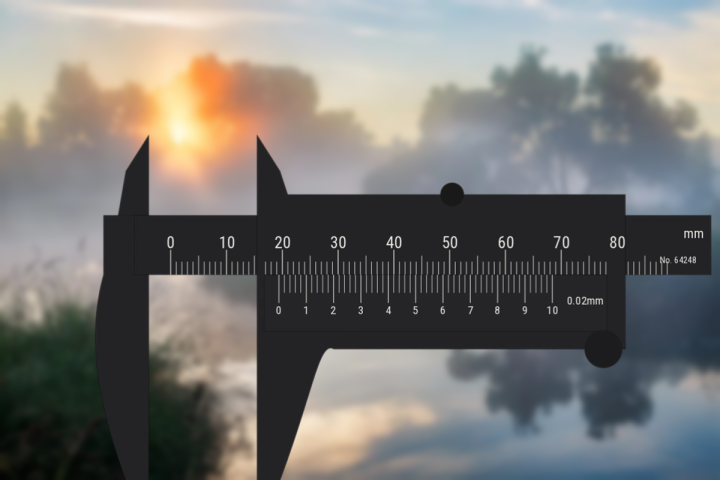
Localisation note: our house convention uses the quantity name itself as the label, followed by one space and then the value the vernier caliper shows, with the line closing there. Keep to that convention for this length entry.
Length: 19.4 mm
